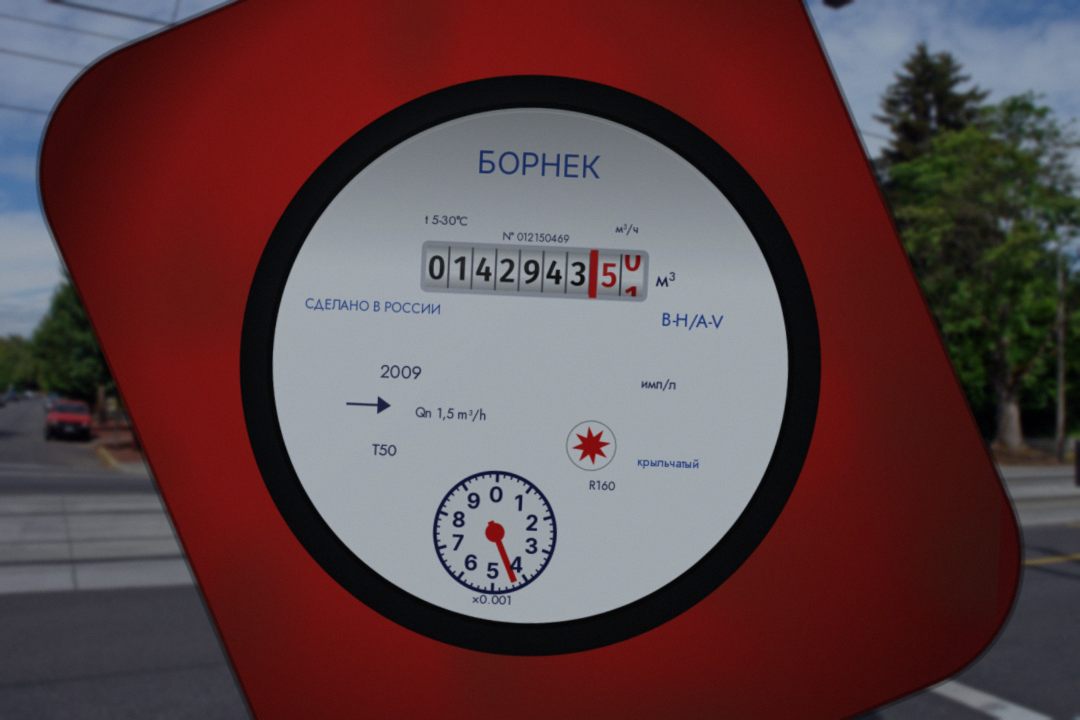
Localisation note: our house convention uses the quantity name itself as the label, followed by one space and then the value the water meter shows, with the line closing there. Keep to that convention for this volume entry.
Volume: 142943.504 m³
